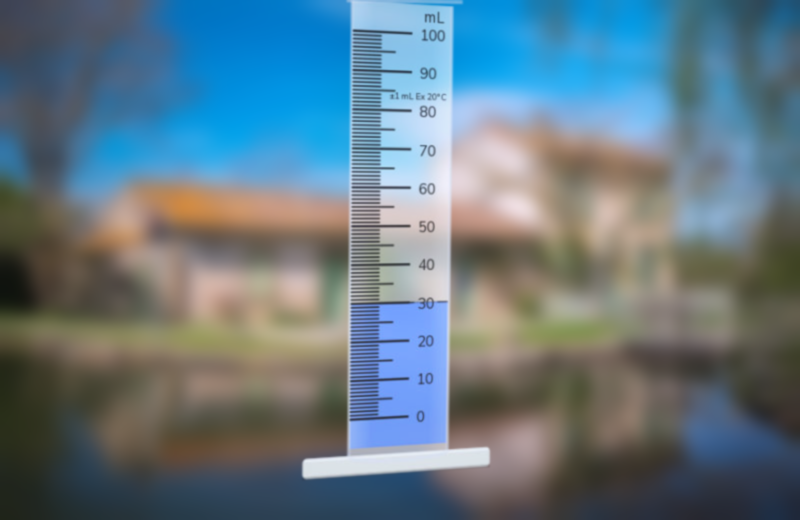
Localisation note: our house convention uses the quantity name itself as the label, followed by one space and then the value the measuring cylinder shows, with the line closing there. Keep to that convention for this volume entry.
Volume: 30 mL
